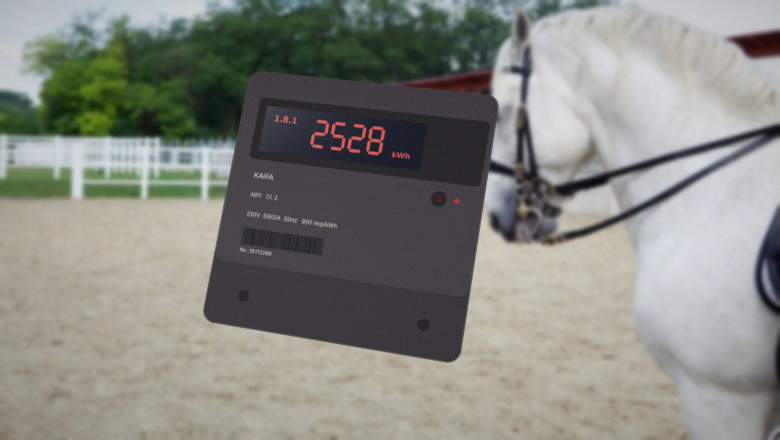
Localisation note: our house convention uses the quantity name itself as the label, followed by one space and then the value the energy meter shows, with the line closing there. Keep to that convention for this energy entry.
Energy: 2528 kWh
